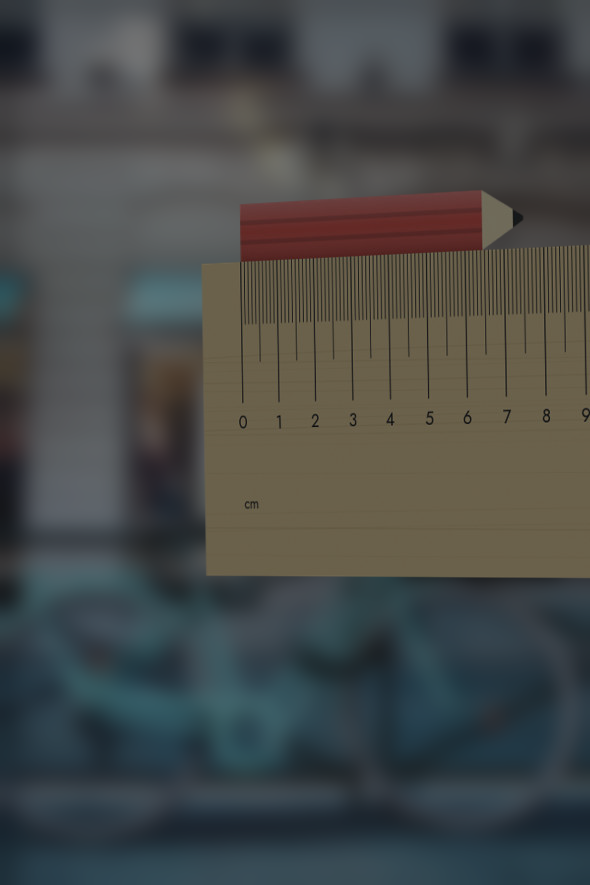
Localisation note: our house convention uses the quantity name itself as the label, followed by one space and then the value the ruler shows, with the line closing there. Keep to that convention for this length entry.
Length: 7.5 cm
